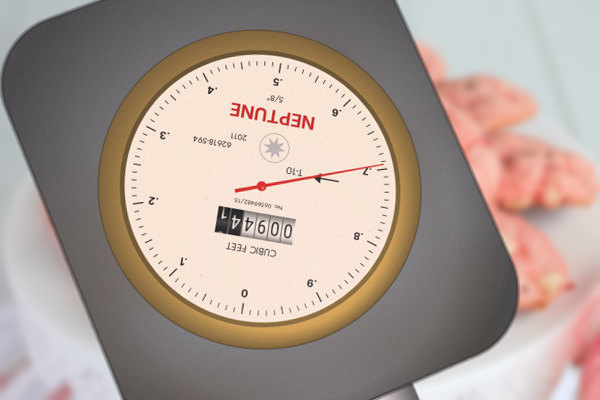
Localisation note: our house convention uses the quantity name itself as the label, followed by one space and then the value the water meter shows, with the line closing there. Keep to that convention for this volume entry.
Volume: 9440.69 ft³
